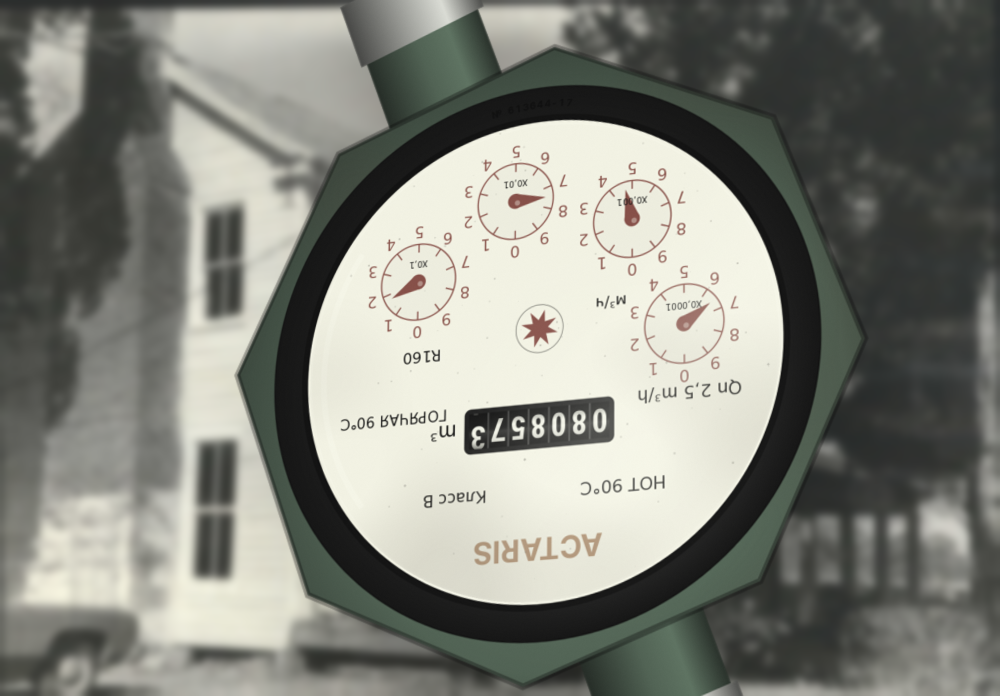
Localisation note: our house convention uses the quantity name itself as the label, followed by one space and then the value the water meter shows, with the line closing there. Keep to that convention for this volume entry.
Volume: 808573.1746 m³
